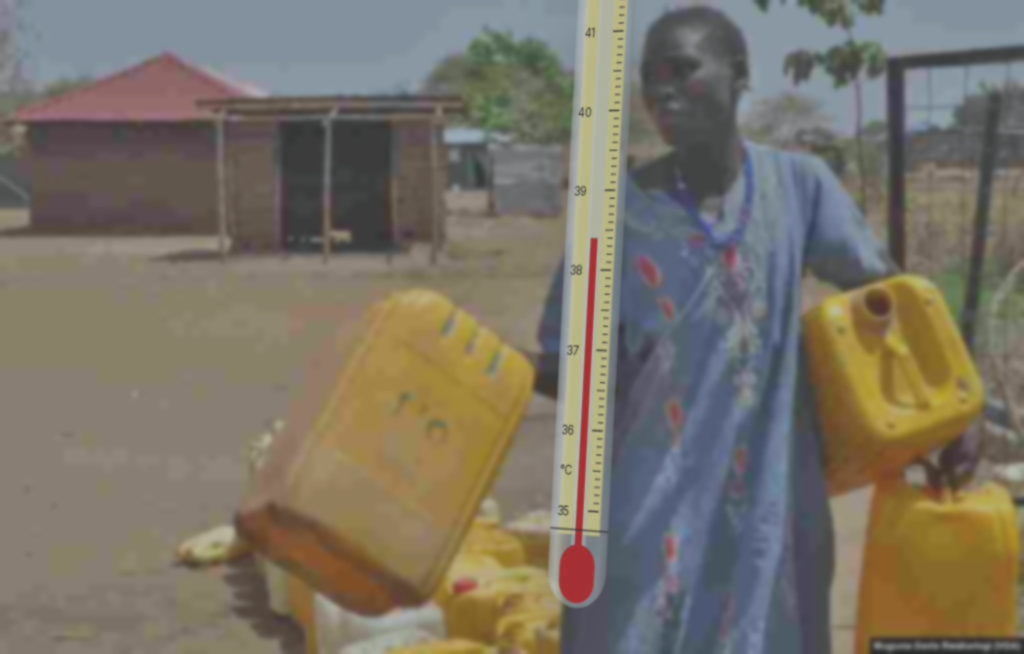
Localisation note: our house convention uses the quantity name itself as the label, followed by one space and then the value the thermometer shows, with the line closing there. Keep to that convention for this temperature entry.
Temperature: 38.4 °C
